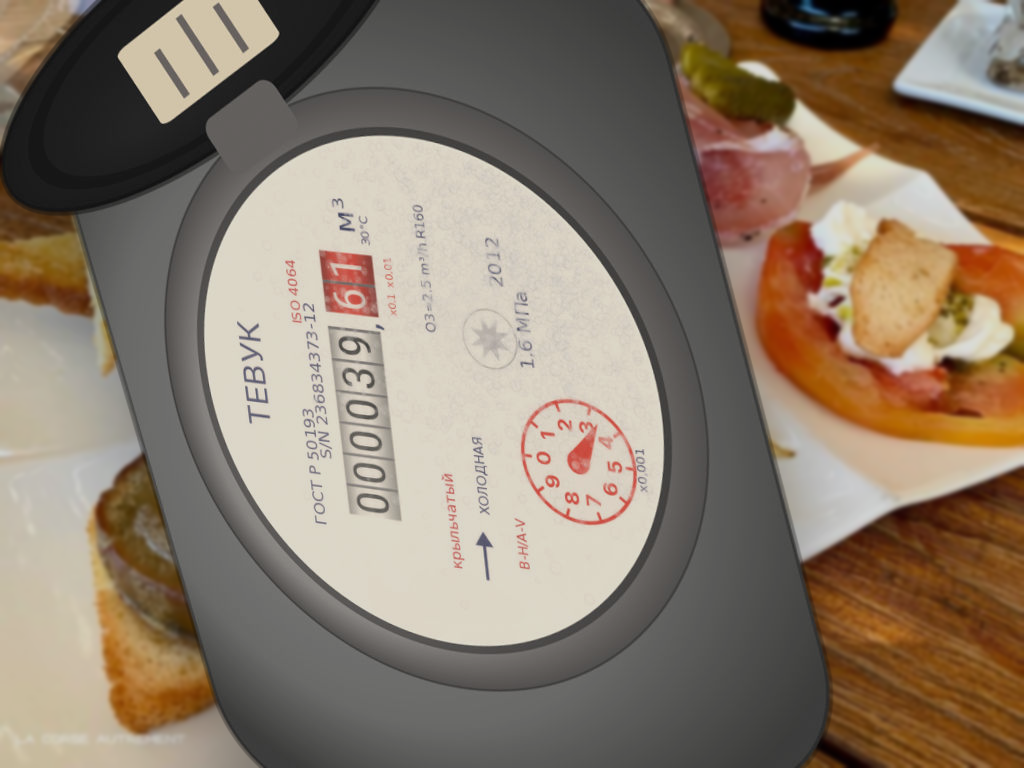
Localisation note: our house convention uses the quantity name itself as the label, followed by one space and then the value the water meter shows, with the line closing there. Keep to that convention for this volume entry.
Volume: 39.613 m³
